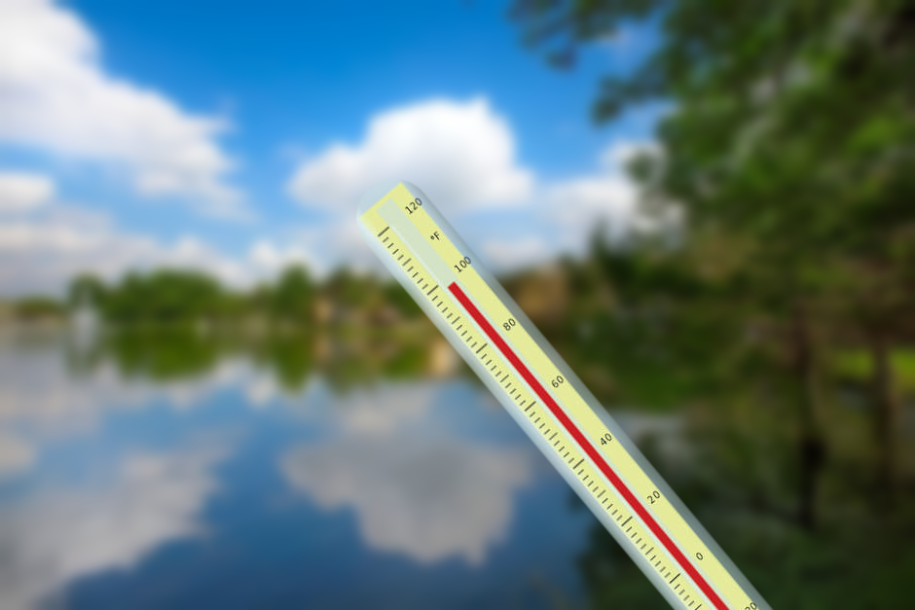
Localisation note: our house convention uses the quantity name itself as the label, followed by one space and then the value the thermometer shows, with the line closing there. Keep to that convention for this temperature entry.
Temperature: 98 °F
